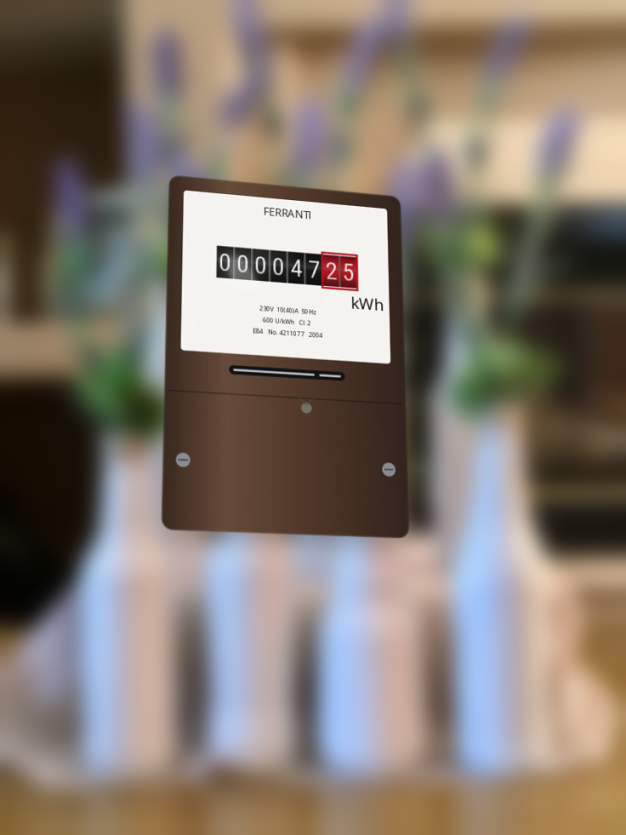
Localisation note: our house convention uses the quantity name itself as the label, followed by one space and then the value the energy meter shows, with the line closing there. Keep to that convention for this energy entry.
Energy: 47.25 kWh
